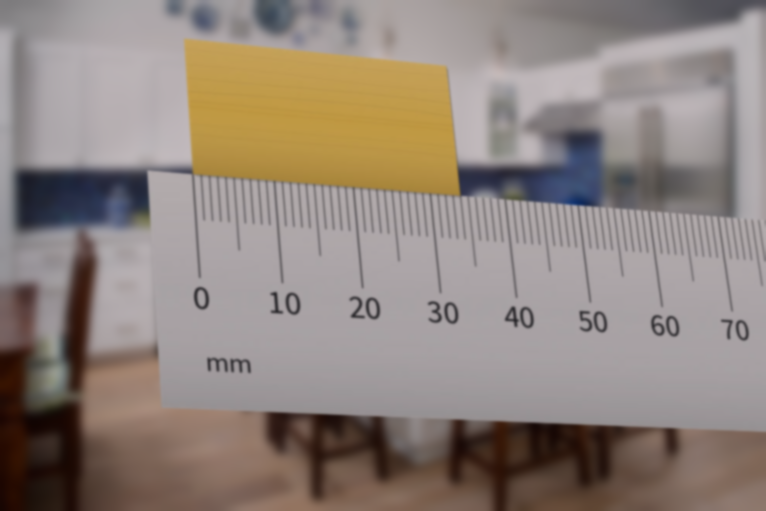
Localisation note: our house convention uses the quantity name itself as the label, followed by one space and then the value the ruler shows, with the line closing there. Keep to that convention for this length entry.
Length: 34 mm
